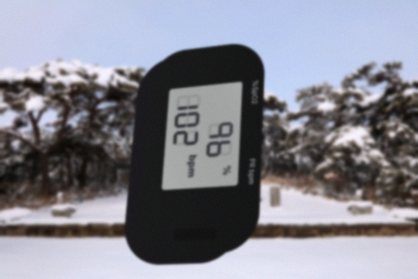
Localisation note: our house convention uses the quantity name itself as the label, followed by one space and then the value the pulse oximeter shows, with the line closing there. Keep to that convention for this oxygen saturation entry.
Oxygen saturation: 96 %
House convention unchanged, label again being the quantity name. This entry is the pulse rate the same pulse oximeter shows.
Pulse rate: 102 bpm
